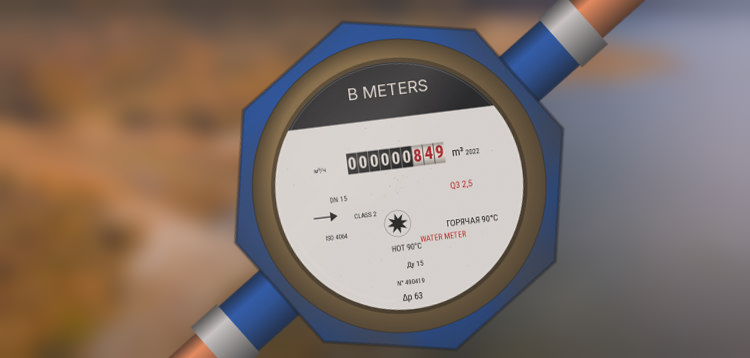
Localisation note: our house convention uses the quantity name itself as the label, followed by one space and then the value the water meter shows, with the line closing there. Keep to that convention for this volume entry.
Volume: 0.849 m³
